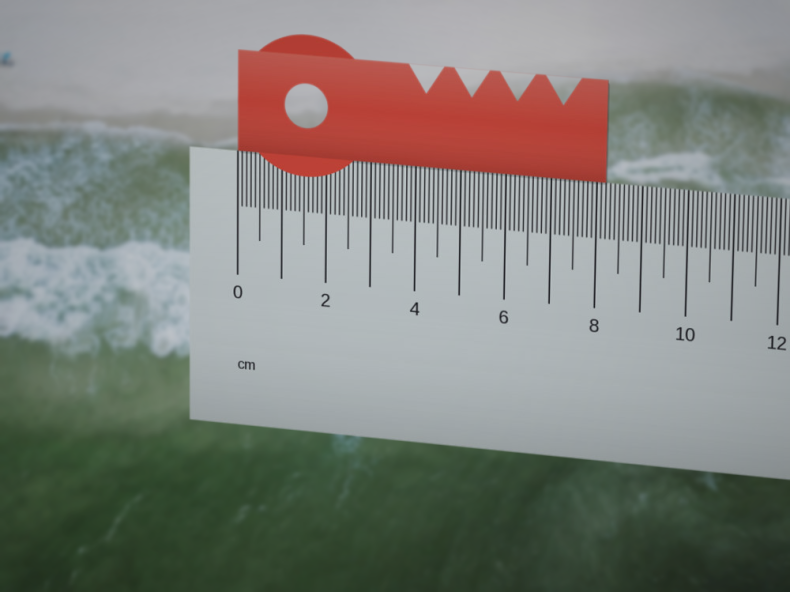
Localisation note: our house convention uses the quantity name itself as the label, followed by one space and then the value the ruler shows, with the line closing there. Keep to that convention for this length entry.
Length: 8.2 cm
